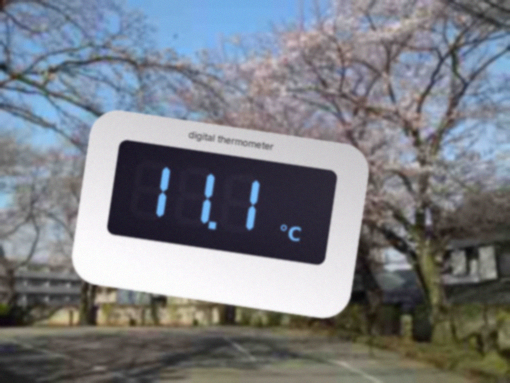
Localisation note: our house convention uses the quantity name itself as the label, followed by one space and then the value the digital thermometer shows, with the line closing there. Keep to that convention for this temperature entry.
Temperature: 11.1 °C
